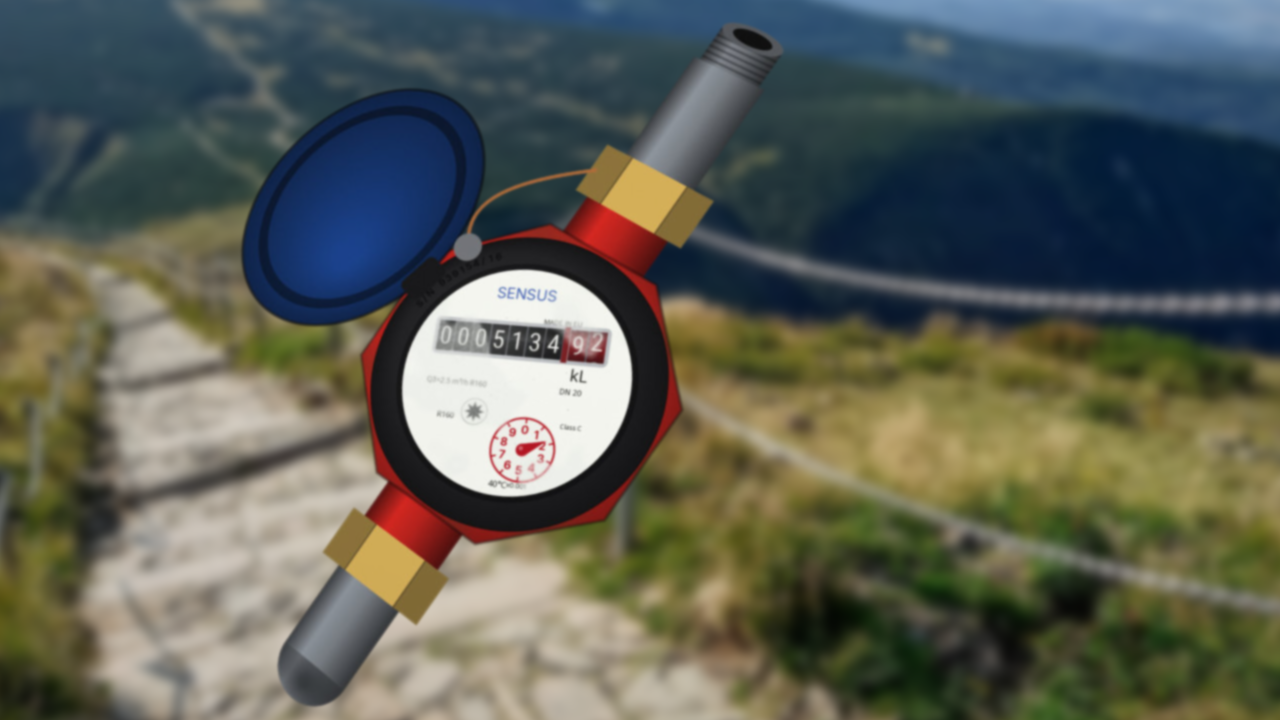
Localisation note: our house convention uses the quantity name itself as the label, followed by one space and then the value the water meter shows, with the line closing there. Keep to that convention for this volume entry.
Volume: 5134.921 kL
